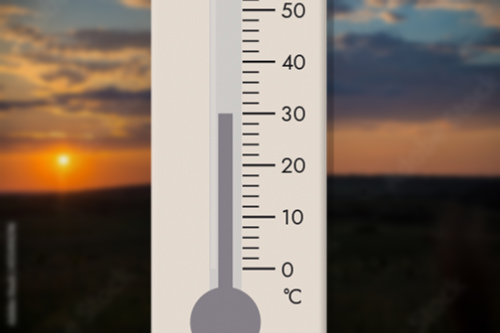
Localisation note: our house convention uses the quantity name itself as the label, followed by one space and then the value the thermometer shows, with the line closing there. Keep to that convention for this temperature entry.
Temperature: 30 °C
